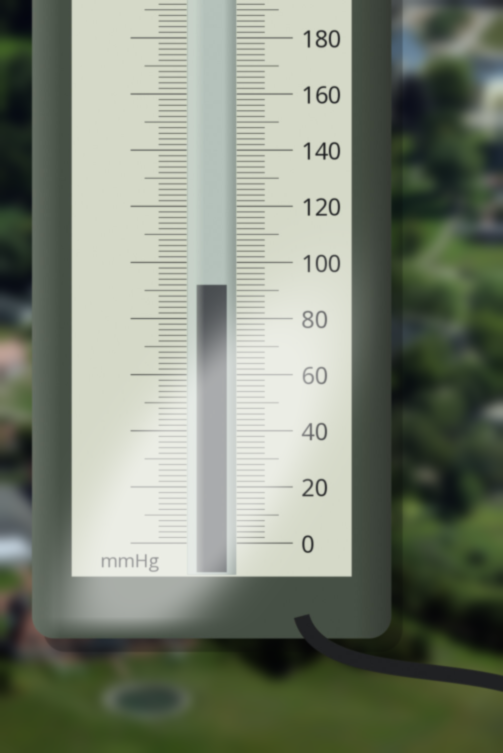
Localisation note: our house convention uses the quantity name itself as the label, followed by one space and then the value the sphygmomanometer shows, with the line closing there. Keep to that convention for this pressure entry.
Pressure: 92 mmHg
